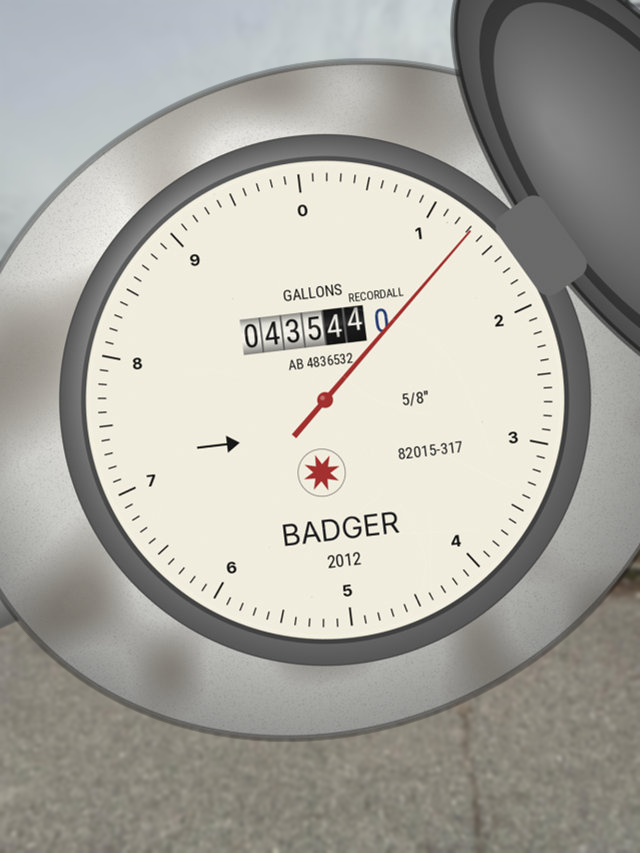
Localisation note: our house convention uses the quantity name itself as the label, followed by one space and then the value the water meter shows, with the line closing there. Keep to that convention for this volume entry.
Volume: 435441.3 gal
